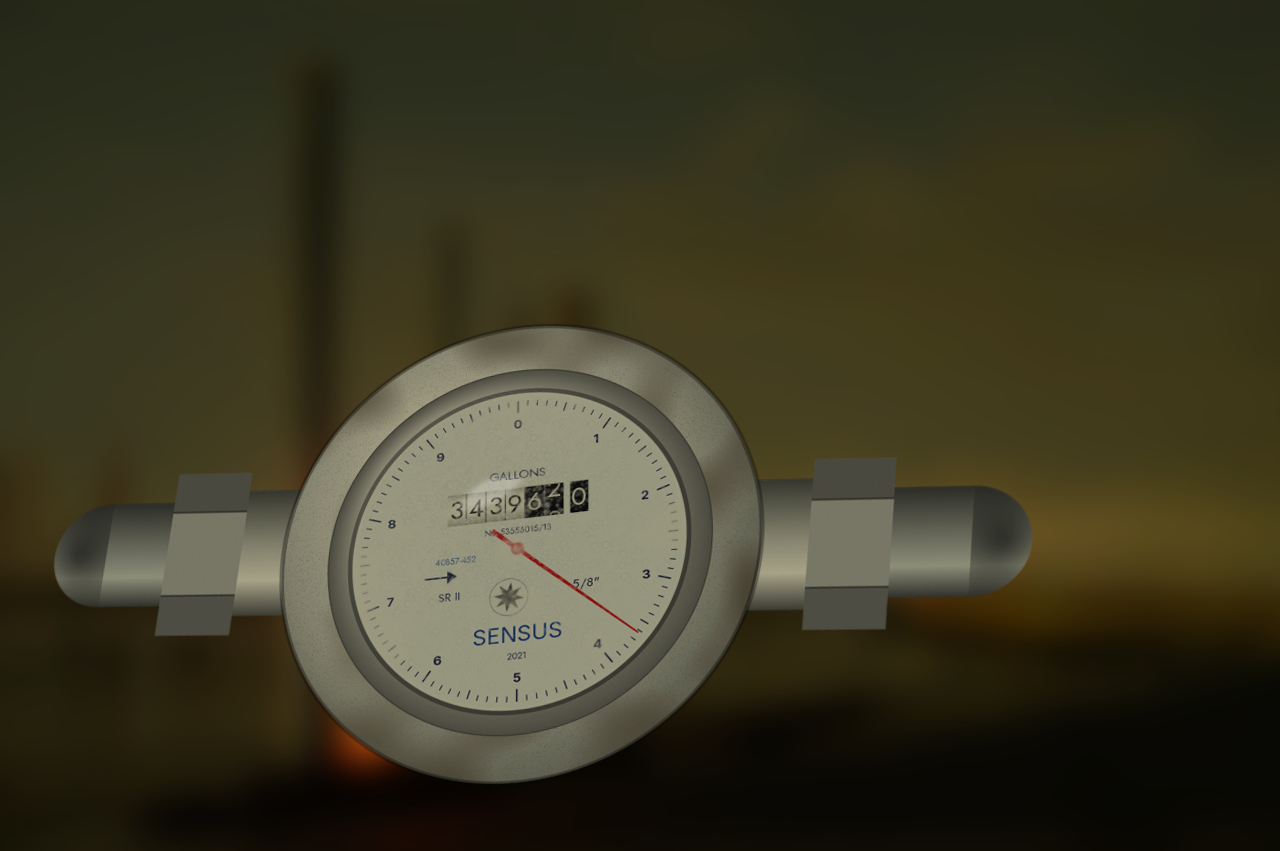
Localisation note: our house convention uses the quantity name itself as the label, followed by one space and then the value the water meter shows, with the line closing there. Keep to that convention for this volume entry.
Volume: 3439623.6 gal
